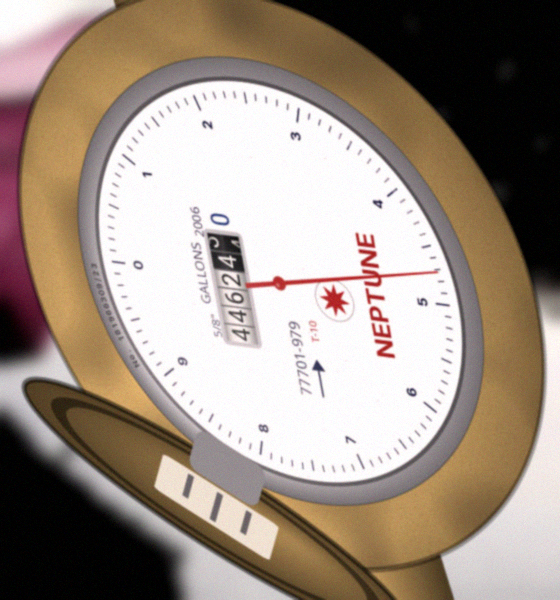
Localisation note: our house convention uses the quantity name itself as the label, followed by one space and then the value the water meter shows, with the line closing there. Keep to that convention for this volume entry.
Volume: 4462434.7 gal
